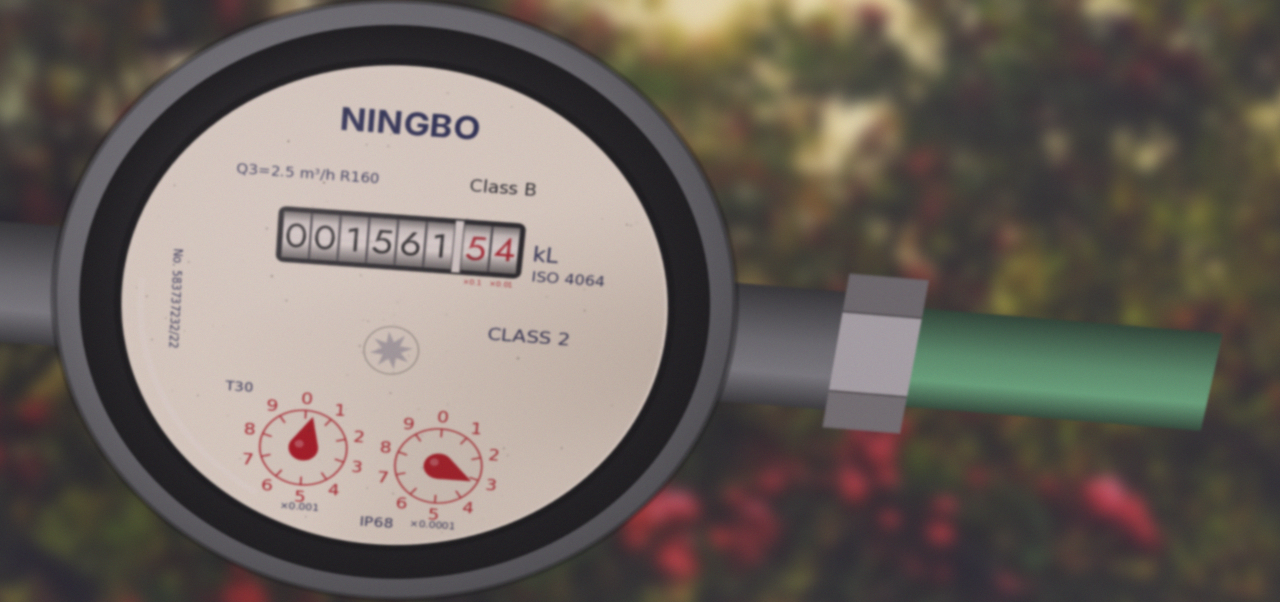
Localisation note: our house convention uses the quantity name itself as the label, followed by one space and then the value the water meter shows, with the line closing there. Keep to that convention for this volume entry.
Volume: 1561.5403 kL
